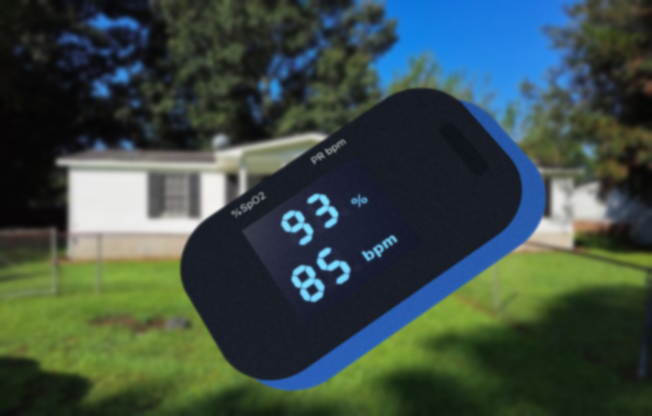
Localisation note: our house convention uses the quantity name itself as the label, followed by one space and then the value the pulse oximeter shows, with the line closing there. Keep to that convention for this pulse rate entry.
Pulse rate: 85 bpm
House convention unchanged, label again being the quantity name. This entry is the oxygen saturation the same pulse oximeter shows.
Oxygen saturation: 93 %
